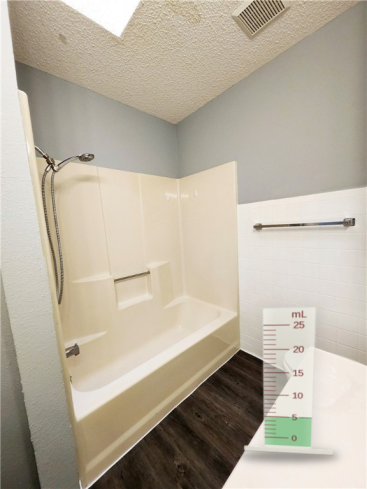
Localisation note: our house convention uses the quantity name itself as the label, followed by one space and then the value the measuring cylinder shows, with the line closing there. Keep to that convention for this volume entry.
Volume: 5 mL
